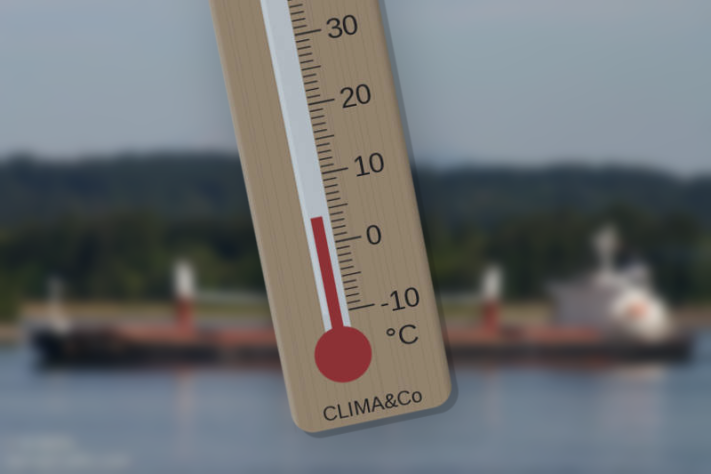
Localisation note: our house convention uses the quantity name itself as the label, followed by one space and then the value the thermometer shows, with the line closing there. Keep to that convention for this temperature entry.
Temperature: 4 °C
